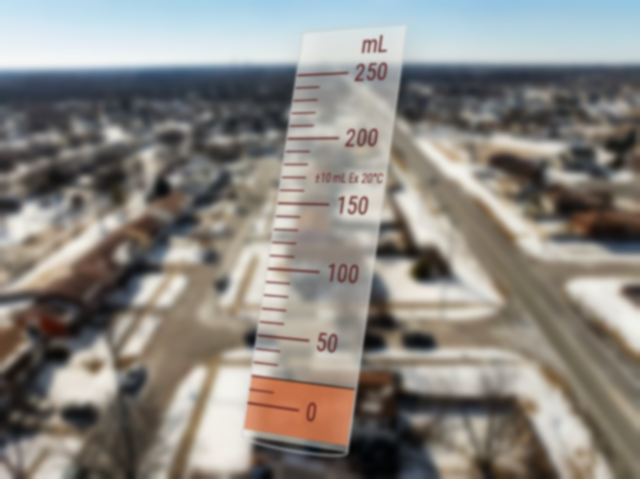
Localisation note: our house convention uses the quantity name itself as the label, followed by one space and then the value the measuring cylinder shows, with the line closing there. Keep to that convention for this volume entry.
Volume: 20 mL
